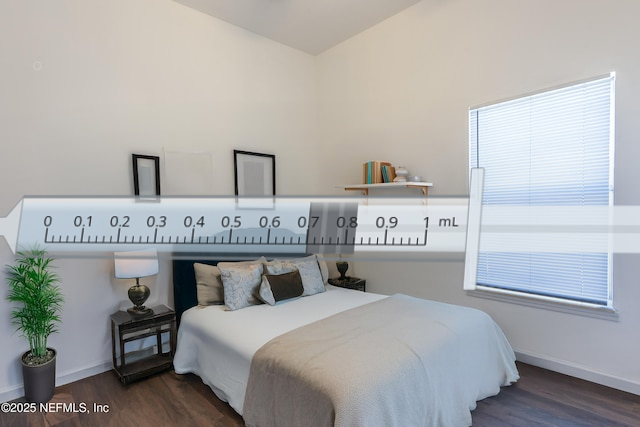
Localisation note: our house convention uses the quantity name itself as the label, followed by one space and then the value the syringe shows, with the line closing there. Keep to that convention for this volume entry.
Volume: 0.7 mL
